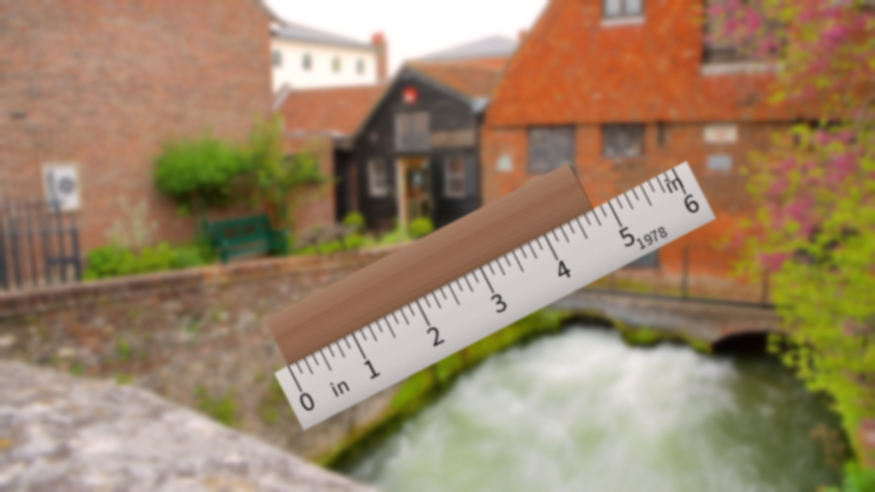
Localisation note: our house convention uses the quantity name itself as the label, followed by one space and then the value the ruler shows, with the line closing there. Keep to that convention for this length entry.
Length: 4.75 in
